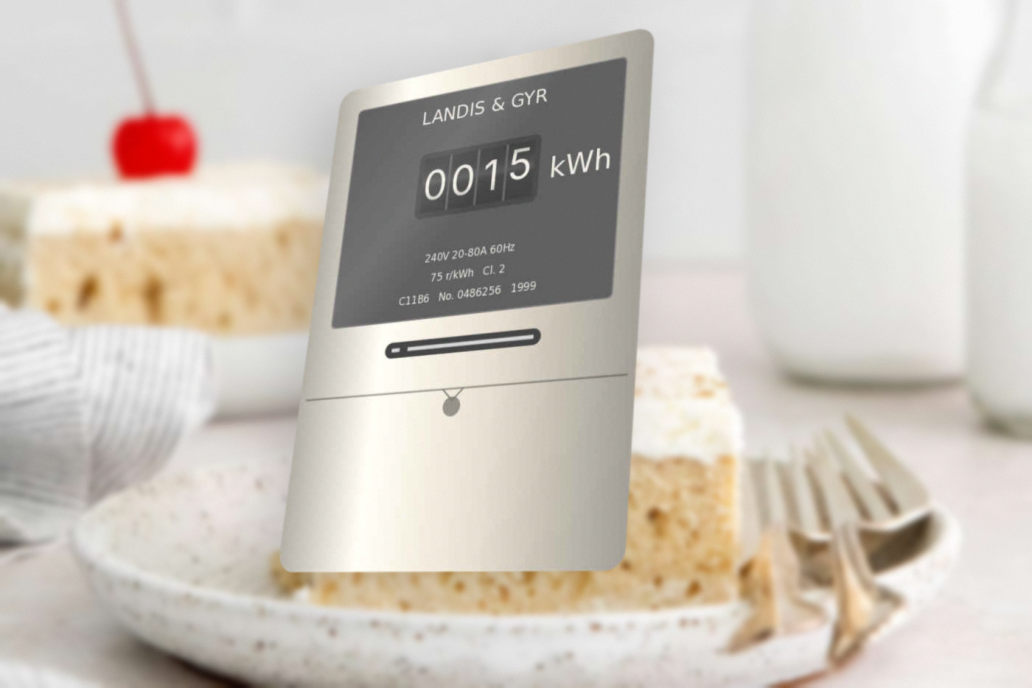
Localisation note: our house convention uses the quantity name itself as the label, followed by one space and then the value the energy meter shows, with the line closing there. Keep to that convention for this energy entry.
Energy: 15 kWh
